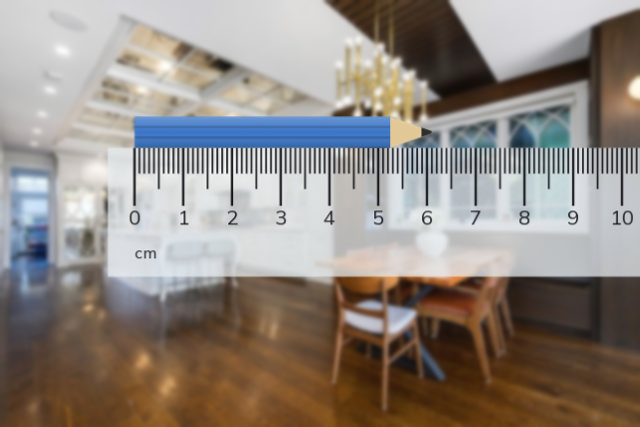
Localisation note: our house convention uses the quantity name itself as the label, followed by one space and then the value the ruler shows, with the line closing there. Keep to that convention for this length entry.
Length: 6.1 cm
